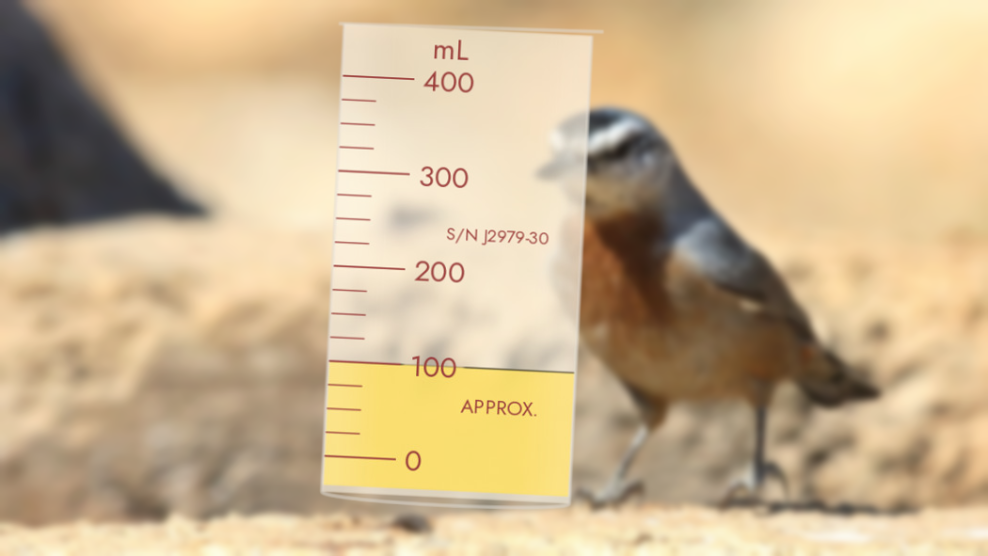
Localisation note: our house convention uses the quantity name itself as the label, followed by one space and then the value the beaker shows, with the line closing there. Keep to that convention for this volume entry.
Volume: 100 mL
